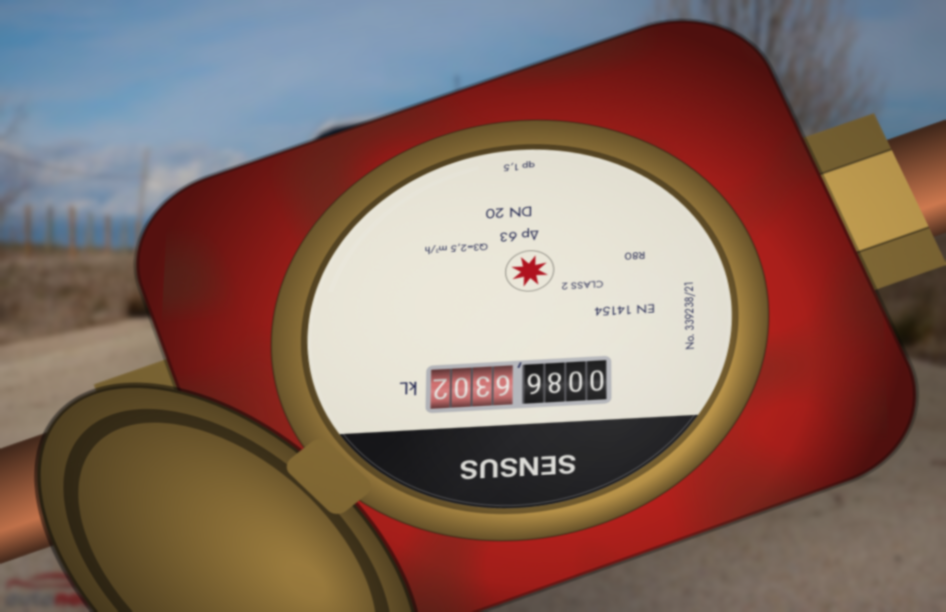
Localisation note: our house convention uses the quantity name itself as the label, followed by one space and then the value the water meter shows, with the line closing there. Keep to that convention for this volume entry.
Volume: 86.6302 kL
